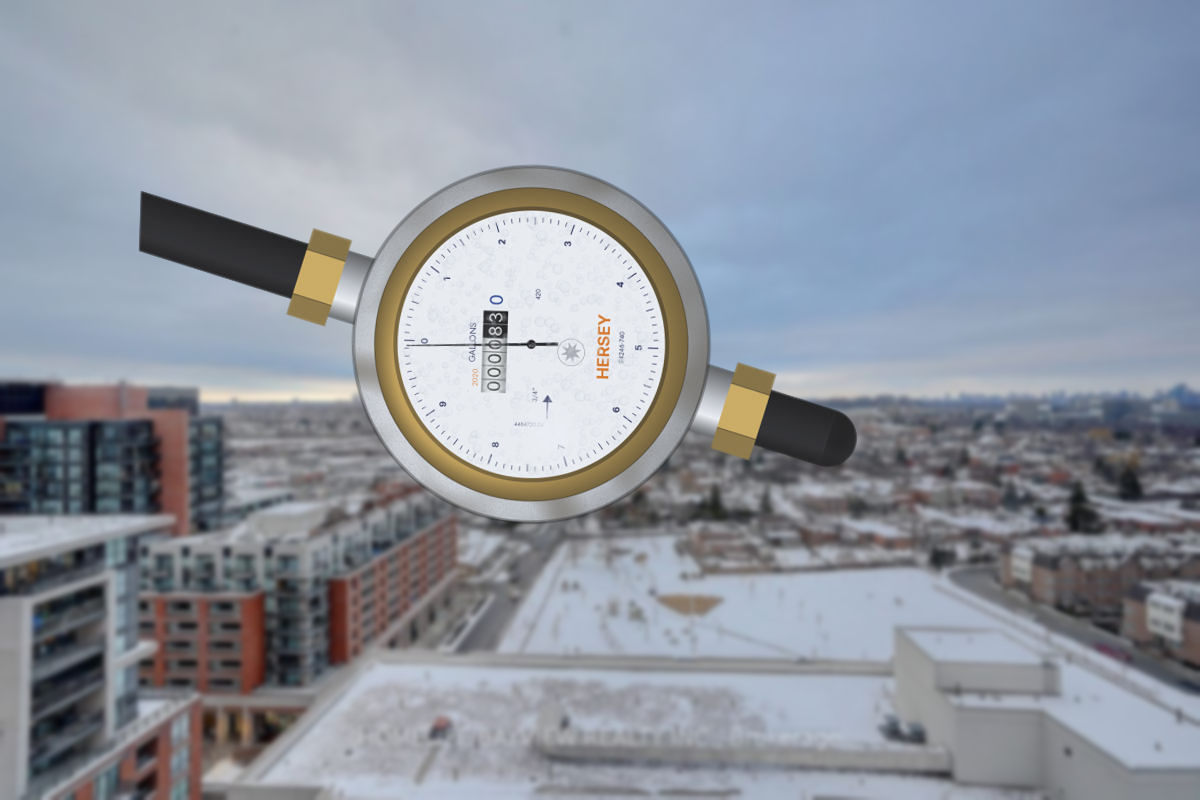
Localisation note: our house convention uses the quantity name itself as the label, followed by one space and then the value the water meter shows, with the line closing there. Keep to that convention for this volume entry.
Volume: 829.9 gal
